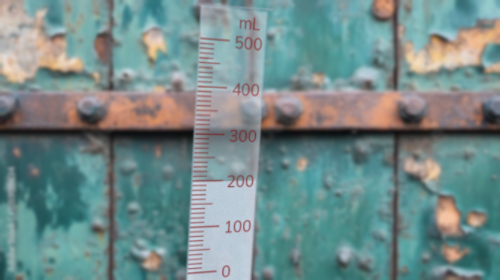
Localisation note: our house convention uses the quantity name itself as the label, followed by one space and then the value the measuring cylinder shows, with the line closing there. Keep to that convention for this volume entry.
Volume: 200 mL
